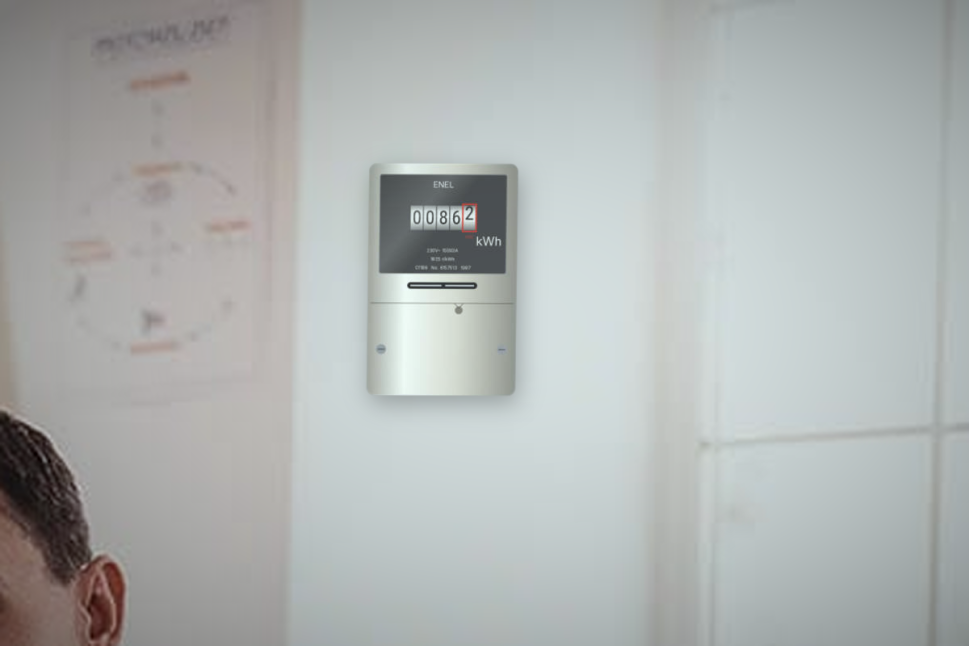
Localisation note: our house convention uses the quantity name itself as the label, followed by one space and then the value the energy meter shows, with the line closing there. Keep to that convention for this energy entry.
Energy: 86.2 kWh
